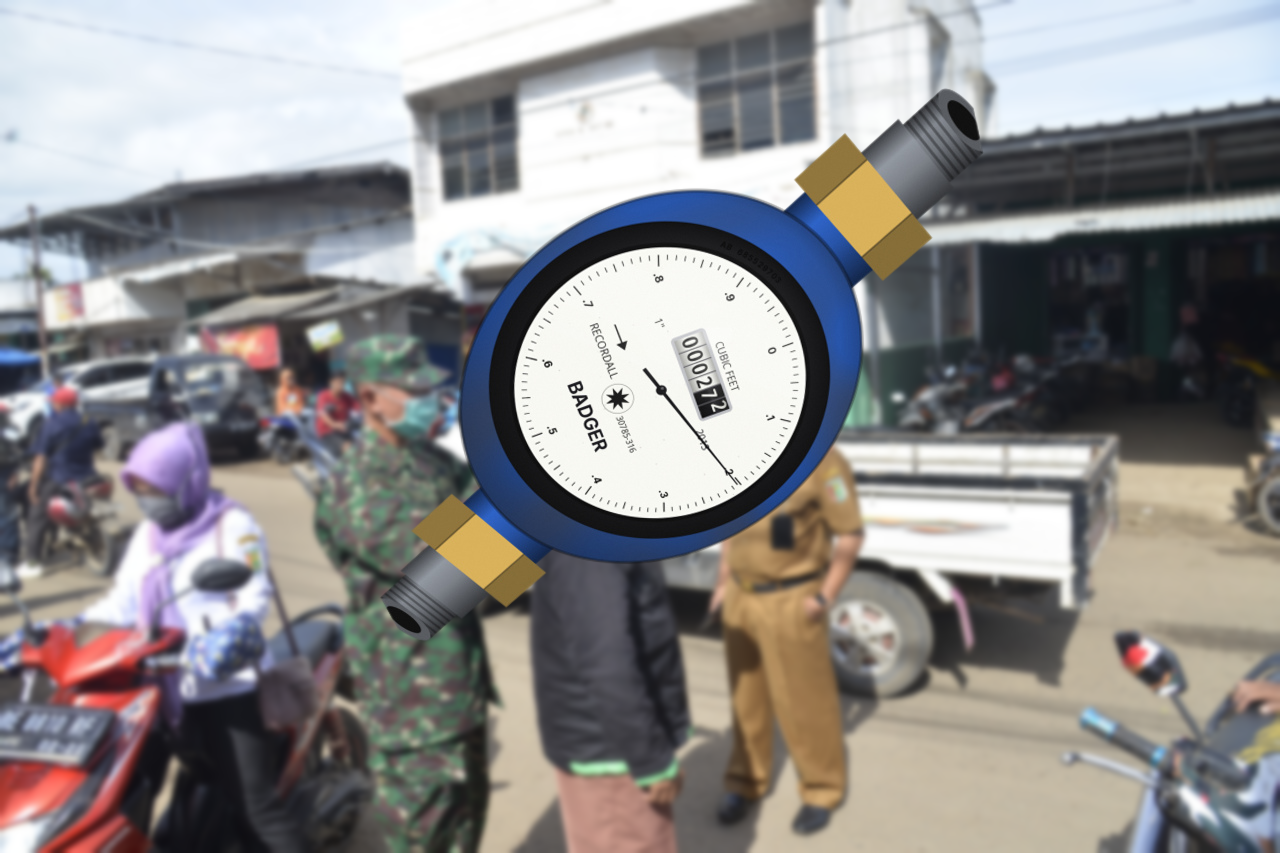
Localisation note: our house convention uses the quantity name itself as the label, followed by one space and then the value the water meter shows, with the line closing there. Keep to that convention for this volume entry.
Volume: 272.20 ft³
